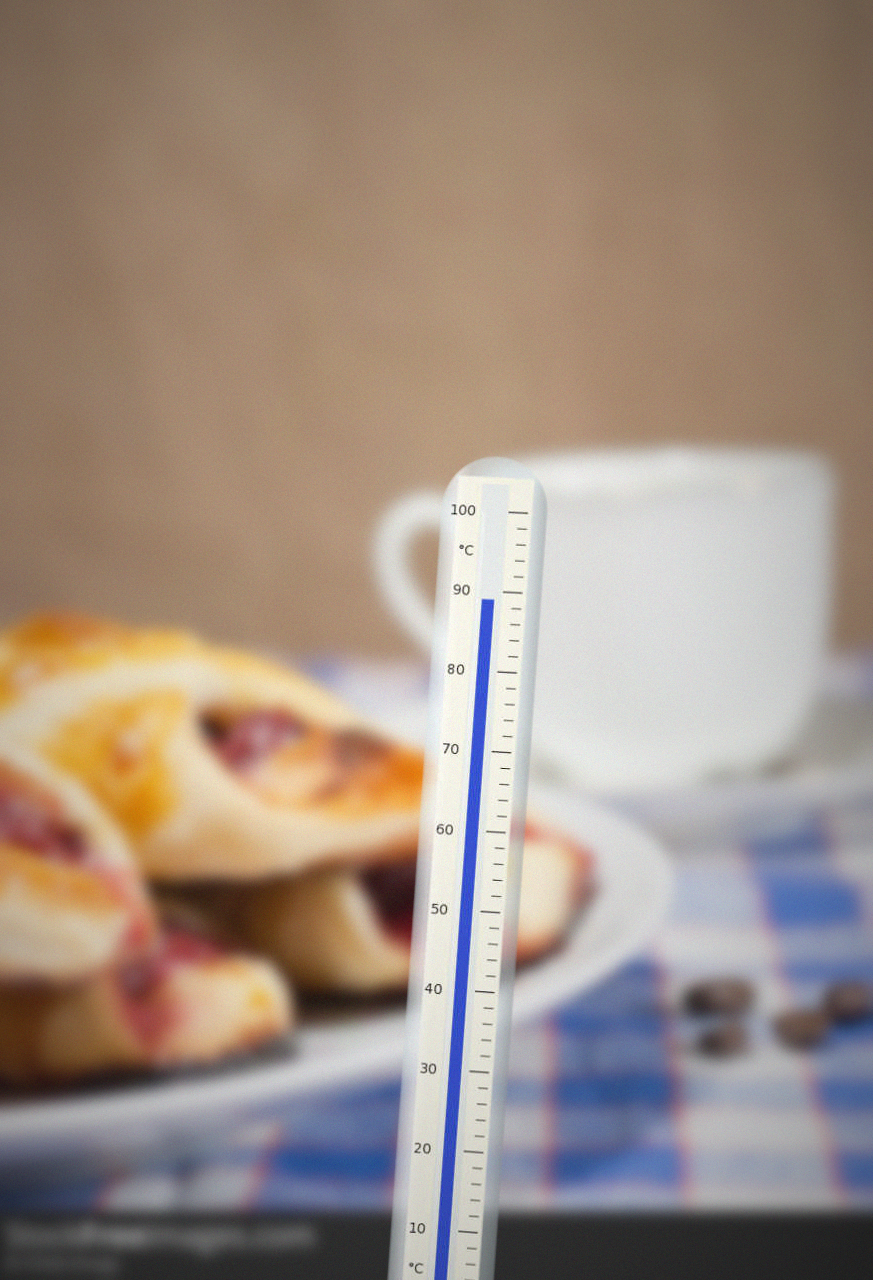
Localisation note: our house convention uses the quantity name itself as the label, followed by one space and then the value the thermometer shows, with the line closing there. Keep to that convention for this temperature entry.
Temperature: 89 °C
